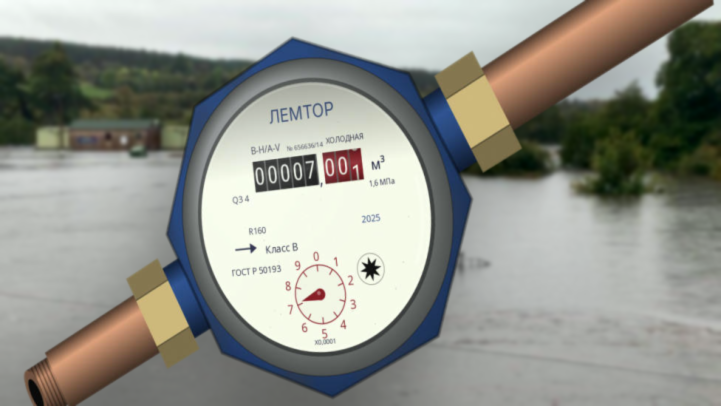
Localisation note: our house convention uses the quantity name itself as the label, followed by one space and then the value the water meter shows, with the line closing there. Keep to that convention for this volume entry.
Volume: 7.0007 m³
